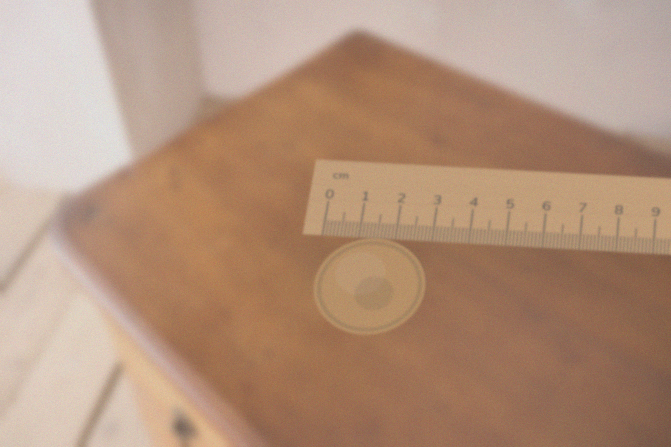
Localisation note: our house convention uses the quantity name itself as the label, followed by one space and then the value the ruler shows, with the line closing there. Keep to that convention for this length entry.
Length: 3 cm
